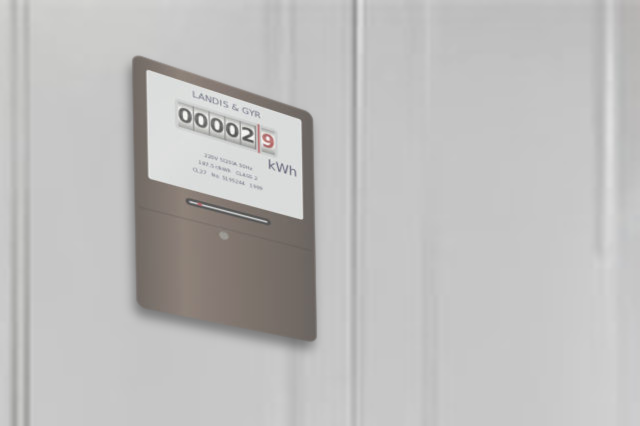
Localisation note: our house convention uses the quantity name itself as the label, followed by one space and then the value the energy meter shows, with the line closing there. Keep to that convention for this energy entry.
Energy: 2.9 kWh
